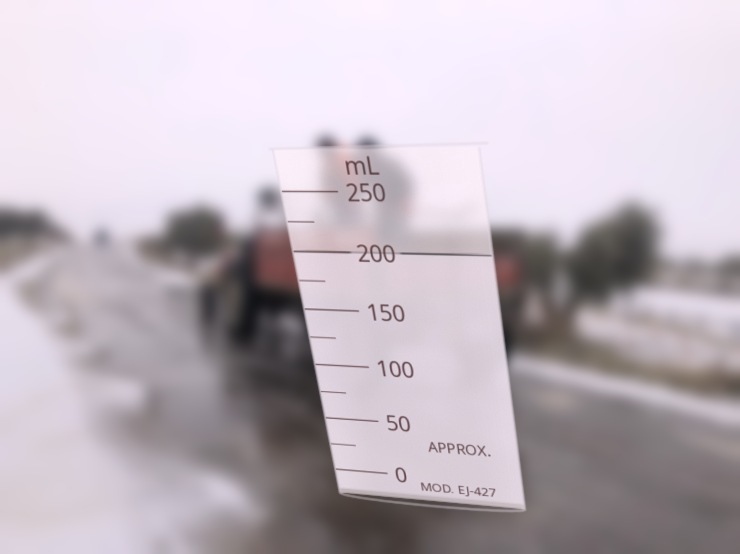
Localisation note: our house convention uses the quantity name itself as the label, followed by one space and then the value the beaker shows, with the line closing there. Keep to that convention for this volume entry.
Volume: 200 mL
